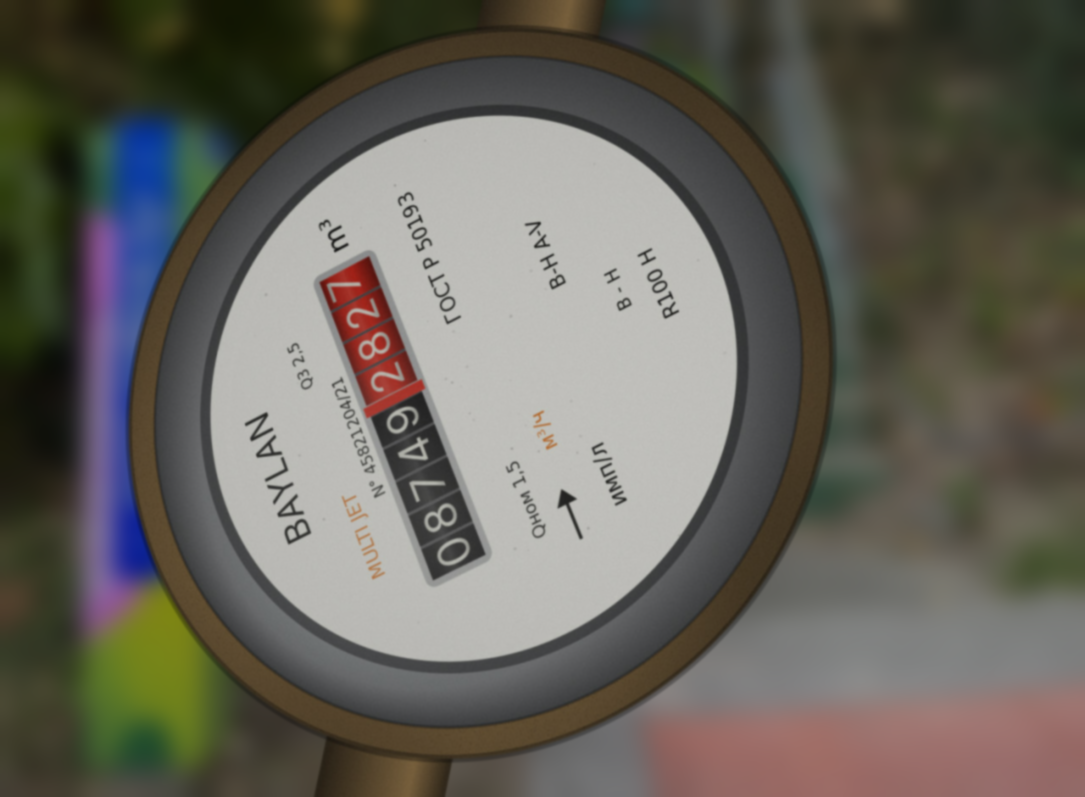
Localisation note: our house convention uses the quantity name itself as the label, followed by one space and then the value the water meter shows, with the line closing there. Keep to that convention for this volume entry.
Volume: 8749.2827 m³
